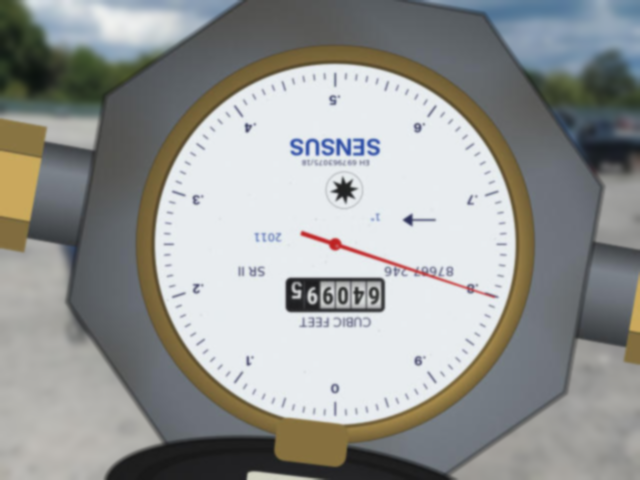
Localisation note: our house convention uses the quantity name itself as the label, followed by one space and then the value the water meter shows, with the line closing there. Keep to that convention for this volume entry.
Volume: 640994.80 ft³
